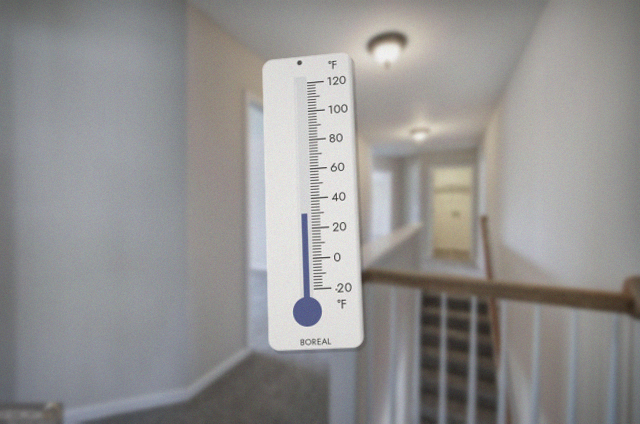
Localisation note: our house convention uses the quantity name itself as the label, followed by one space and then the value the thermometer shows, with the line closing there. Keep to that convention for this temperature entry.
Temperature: 30 °F
